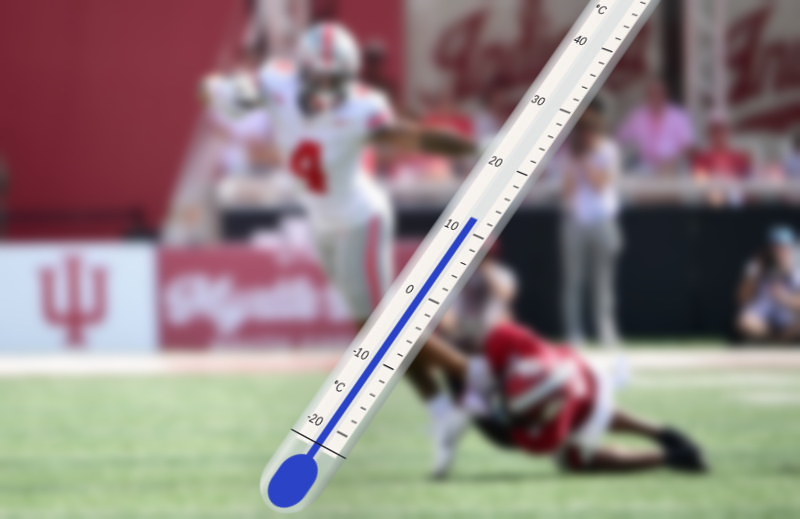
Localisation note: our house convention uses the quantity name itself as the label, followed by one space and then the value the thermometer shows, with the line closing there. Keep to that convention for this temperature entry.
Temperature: 12 °C
